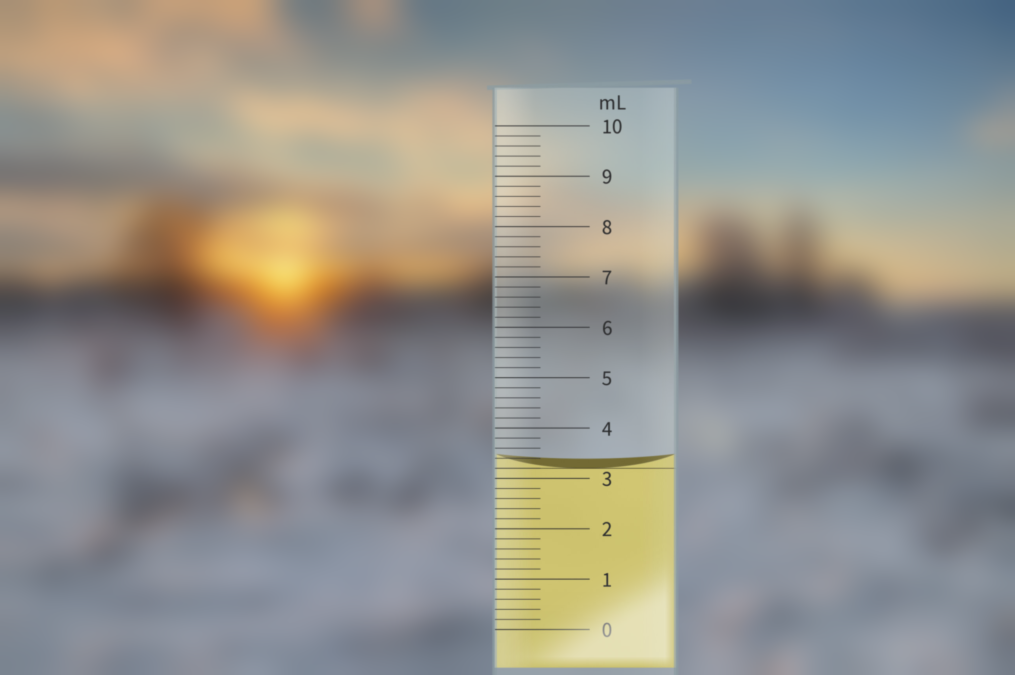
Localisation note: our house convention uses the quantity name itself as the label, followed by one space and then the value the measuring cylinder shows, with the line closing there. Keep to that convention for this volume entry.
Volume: 3.2 mL
